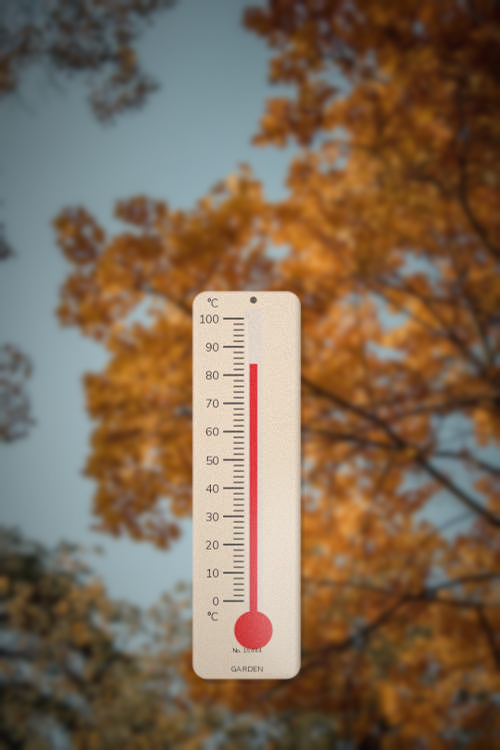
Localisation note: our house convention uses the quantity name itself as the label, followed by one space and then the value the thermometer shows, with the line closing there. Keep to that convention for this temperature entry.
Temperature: 84 °C
